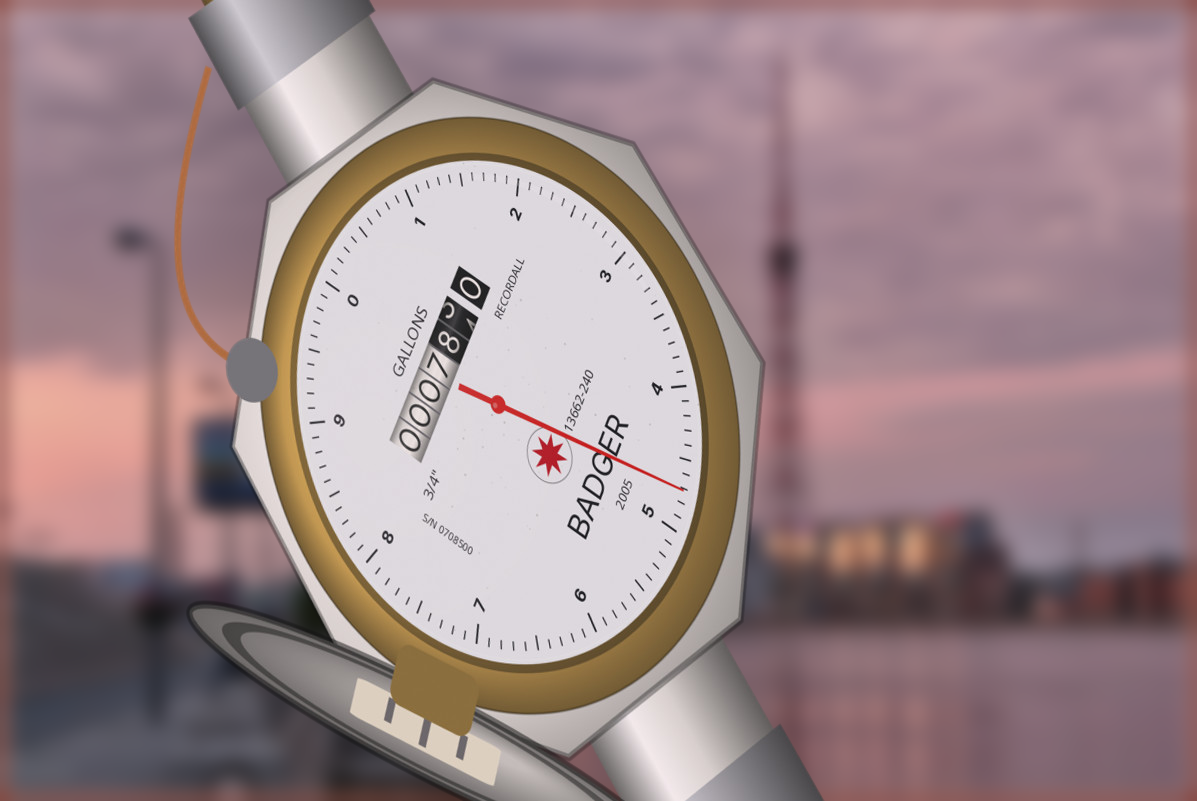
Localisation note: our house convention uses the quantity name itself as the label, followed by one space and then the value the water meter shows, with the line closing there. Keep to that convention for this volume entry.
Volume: 7834.7 gal
